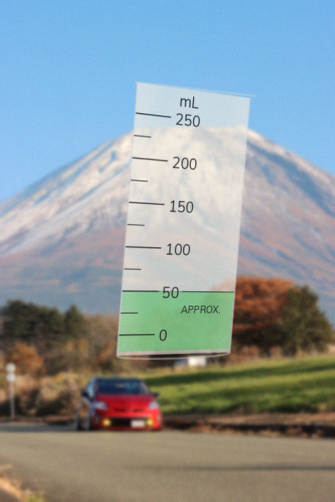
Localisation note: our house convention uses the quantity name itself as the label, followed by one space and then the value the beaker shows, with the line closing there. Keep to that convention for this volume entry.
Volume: 50 mL
